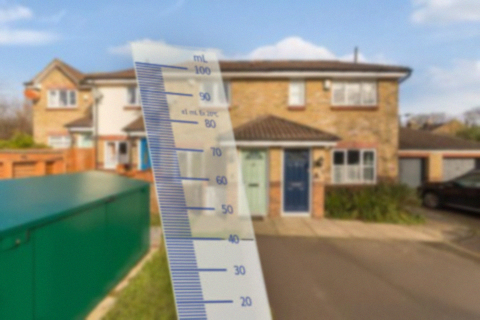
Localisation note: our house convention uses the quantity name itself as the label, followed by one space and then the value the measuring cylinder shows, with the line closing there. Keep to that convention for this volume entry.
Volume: 40 mL
